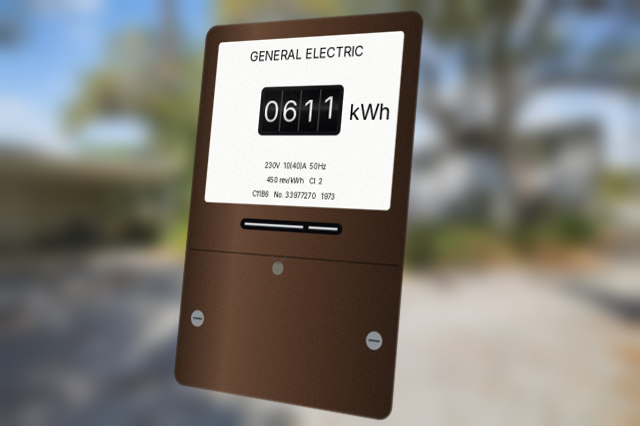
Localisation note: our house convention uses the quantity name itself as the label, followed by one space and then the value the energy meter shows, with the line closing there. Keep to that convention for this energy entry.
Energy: 611 kWh
